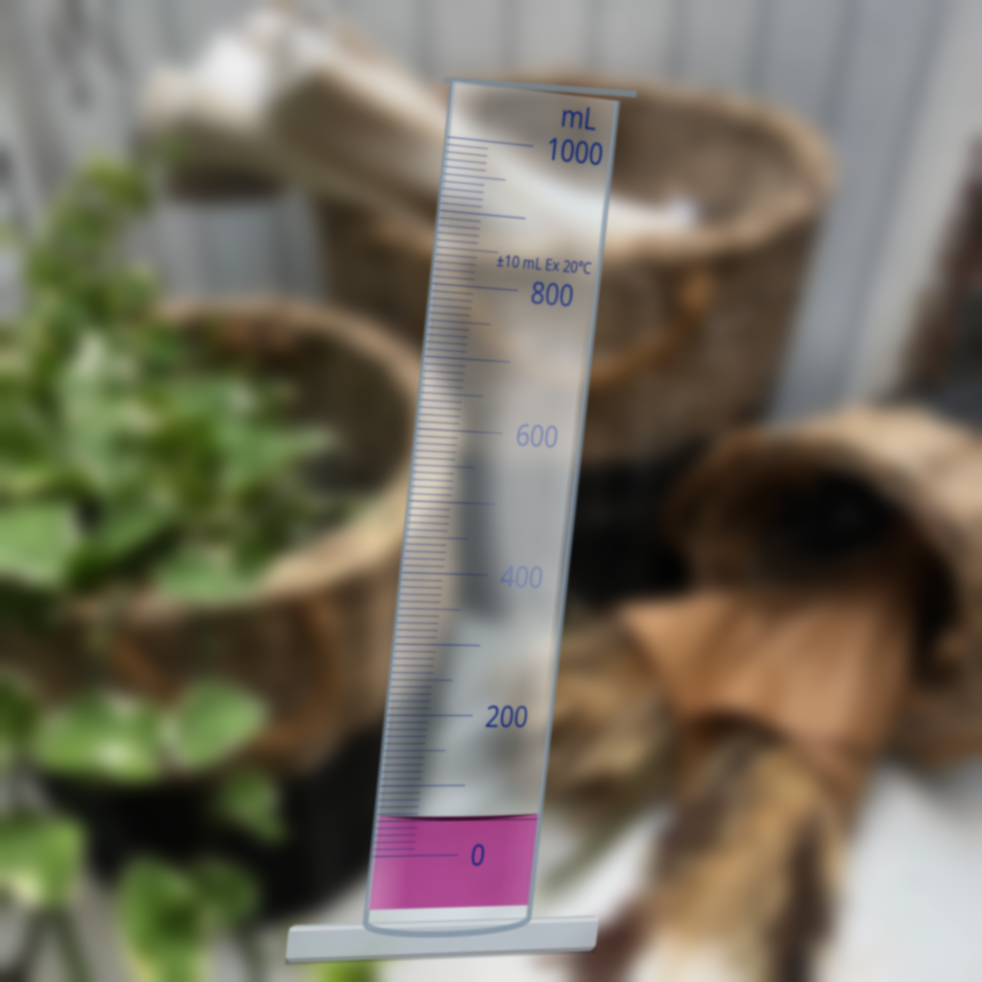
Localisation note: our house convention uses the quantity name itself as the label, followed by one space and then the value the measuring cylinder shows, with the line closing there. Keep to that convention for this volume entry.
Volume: 50 mL
